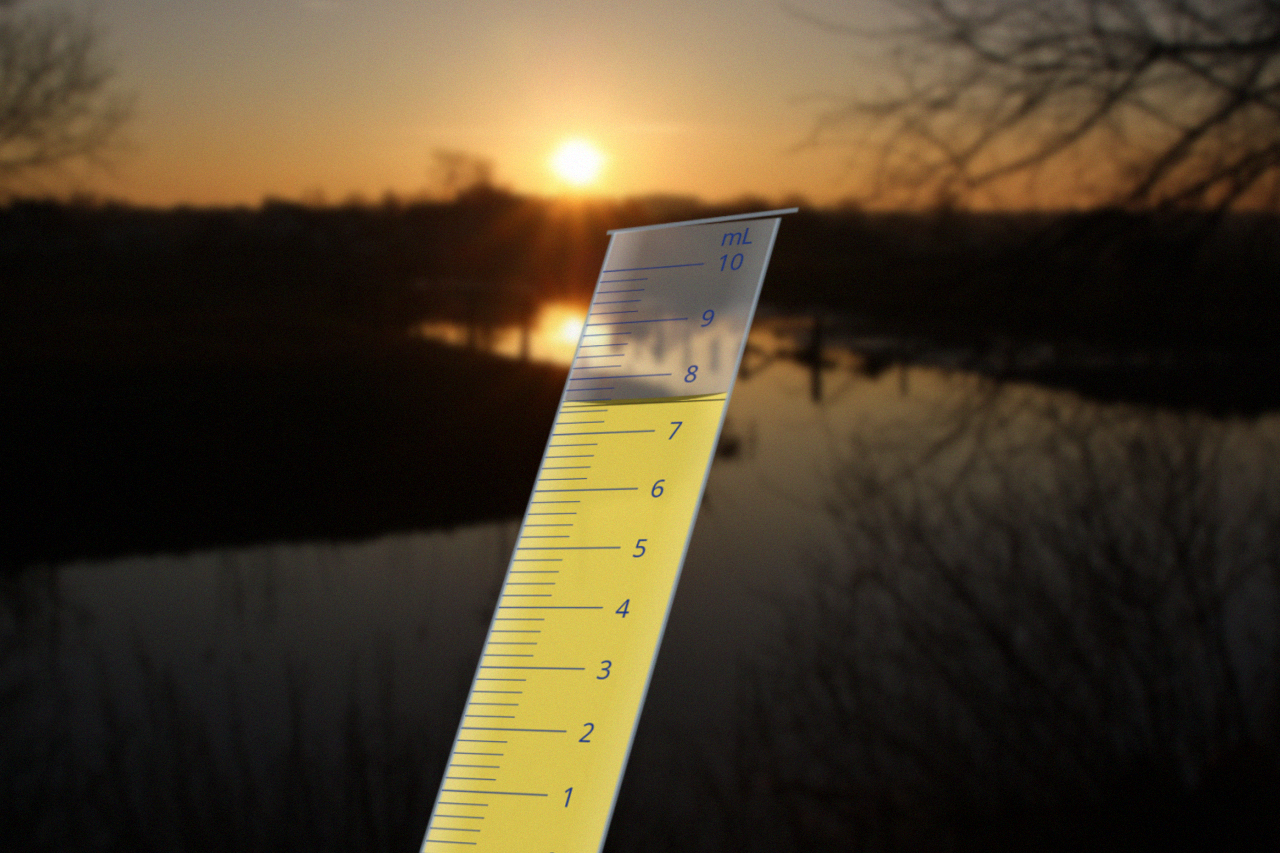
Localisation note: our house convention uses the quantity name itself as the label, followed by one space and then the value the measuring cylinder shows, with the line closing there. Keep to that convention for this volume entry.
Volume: 7.5 mL
